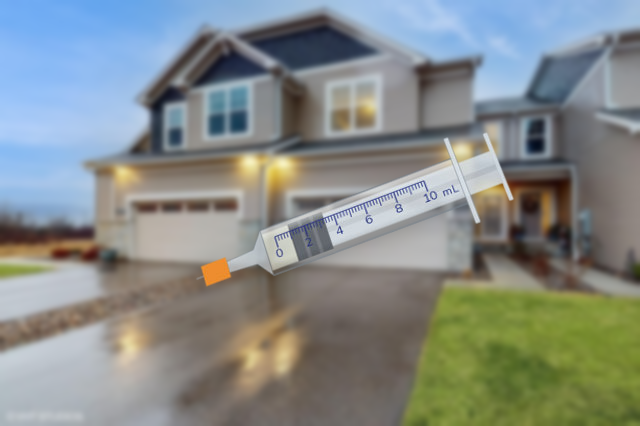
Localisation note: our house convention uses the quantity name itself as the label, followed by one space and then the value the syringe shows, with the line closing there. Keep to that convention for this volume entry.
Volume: 1 mL
